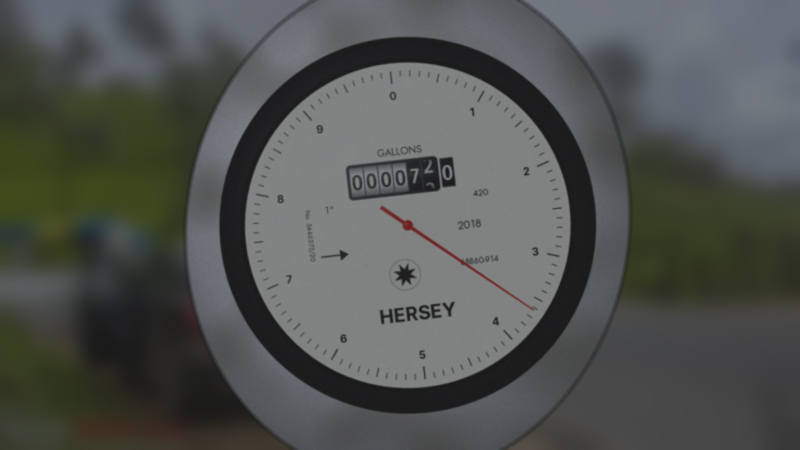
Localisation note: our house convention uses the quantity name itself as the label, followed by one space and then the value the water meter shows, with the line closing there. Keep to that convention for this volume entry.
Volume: 723.6 gal
